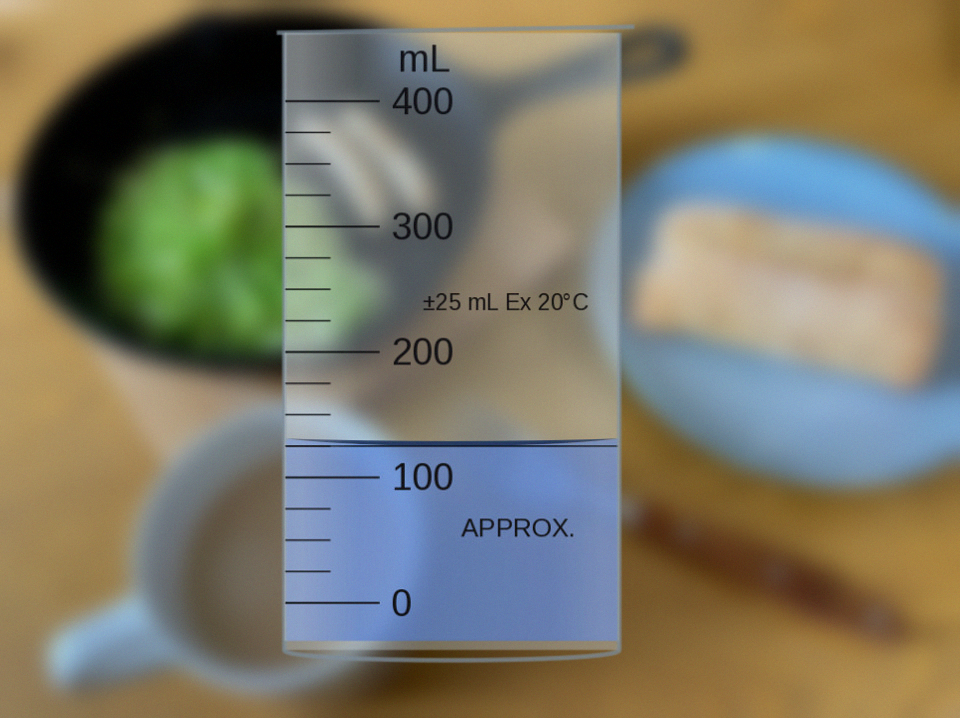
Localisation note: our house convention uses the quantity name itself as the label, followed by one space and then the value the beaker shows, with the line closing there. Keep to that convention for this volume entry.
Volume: 125 mL
